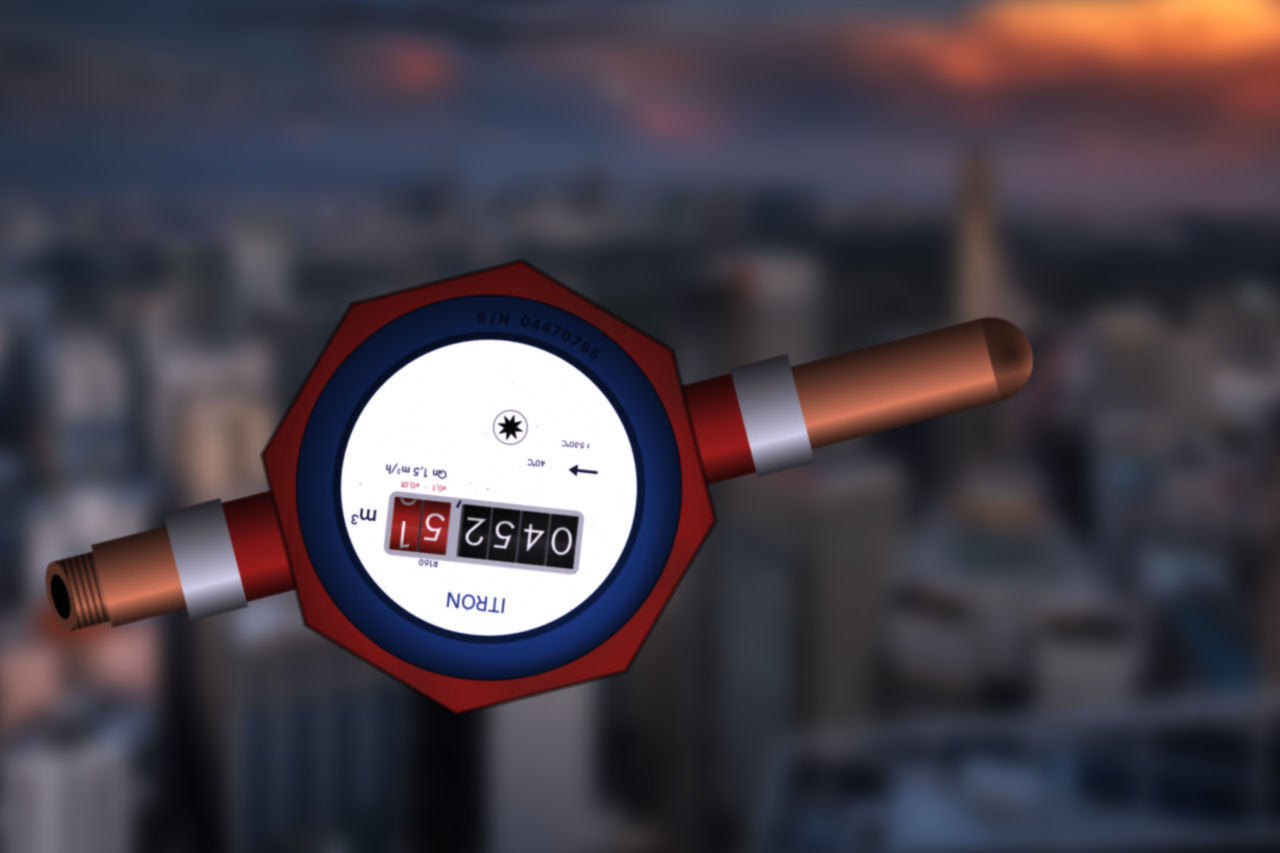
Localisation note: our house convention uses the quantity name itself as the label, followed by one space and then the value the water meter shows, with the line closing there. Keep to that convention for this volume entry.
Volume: 452.51 m³
